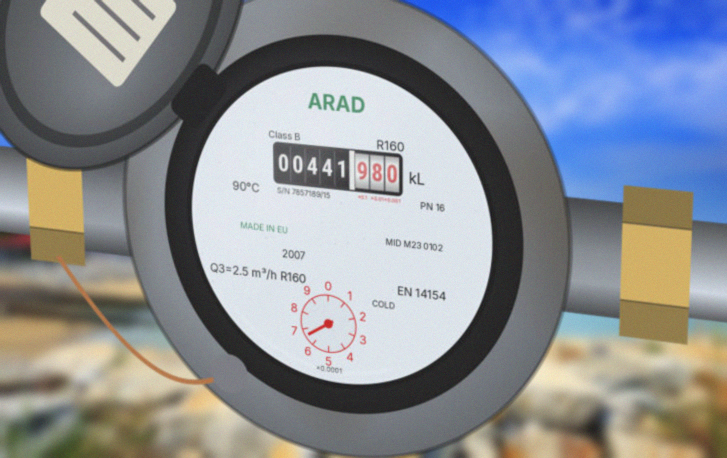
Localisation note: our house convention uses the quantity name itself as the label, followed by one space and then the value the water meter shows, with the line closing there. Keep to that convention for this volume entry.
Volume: 441.9806 kL
